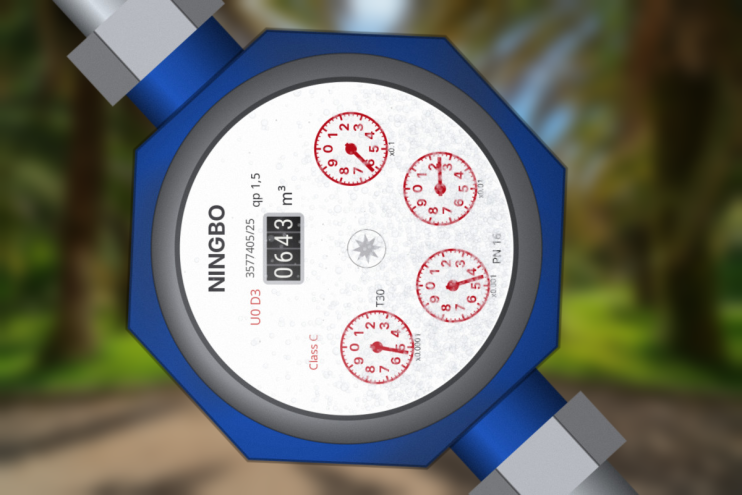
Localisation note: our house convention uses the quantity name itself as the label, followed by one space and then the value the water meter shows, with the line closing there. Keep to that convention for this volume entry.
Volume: 643.6245 m³
